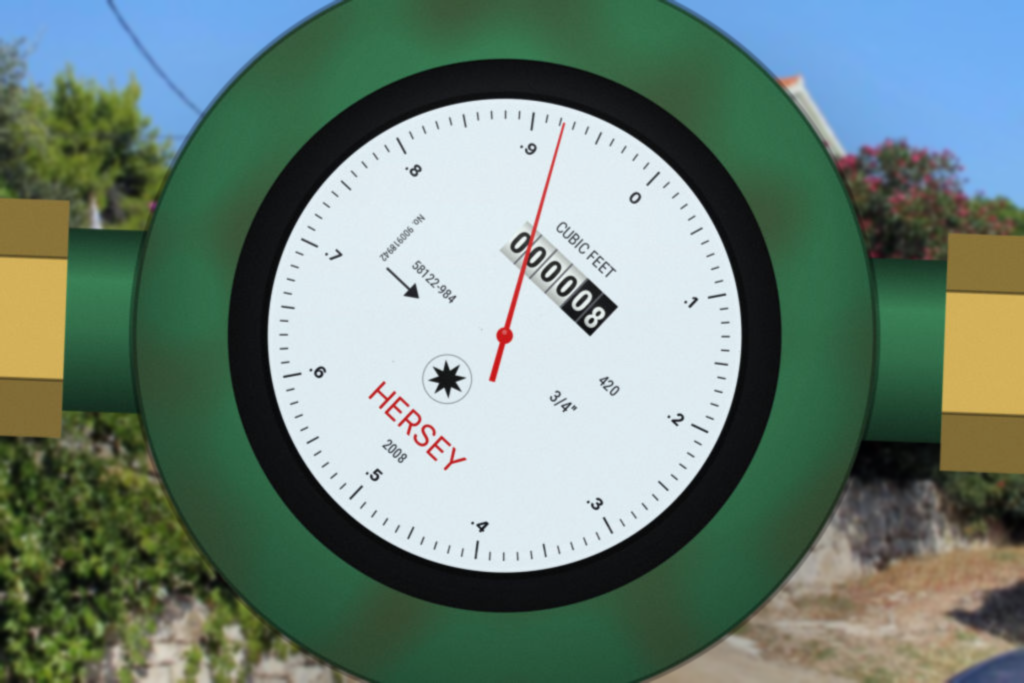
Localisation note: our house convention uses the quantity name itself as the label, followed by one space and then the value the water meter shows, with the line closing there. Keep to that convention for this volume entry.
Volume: 7.92 ft³
